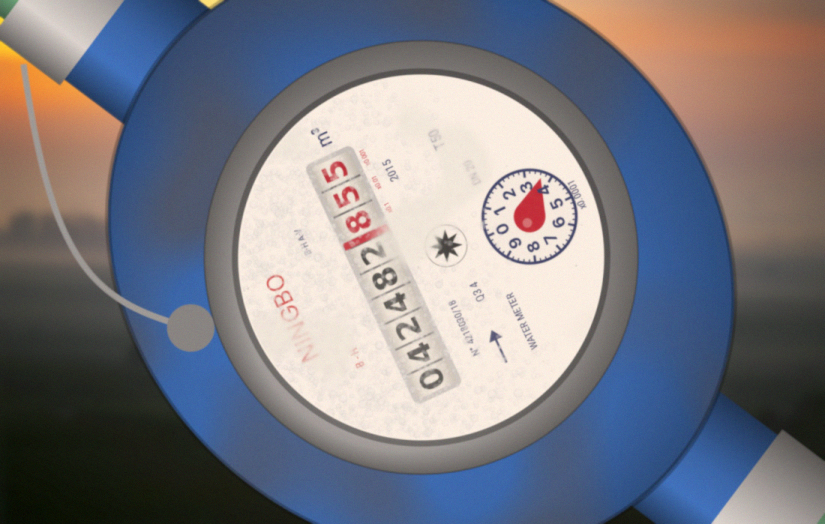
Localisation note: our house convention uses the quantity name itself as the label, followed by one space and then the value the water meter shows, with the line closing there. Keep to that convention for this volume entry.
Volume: 42482.8553 m³
